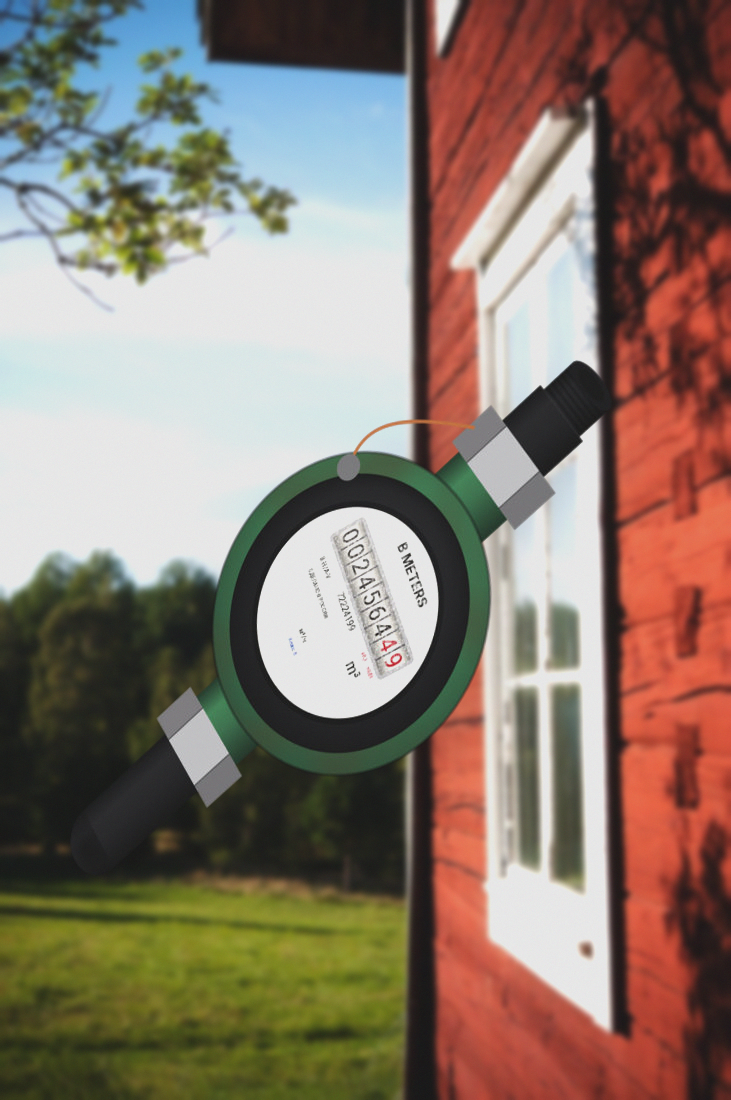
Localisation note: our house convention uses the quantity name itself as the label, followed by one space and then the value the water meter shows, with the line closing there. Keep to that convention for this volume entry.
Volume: 24564.49 m³
